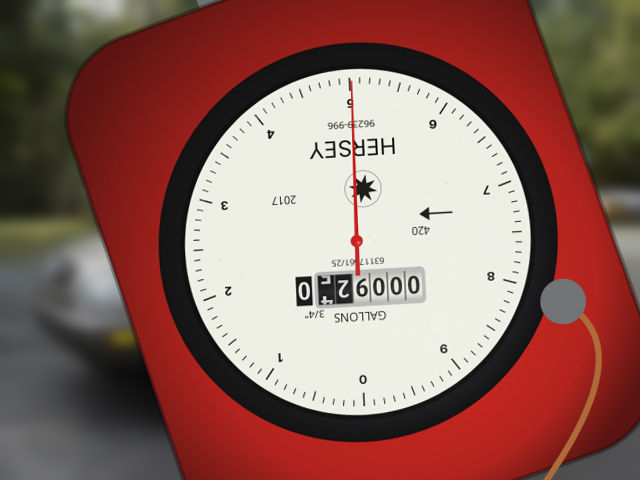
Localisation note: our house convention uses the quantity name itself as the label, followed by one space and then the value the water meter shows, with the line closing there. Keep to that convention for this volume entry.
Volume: 9245.0 gal
